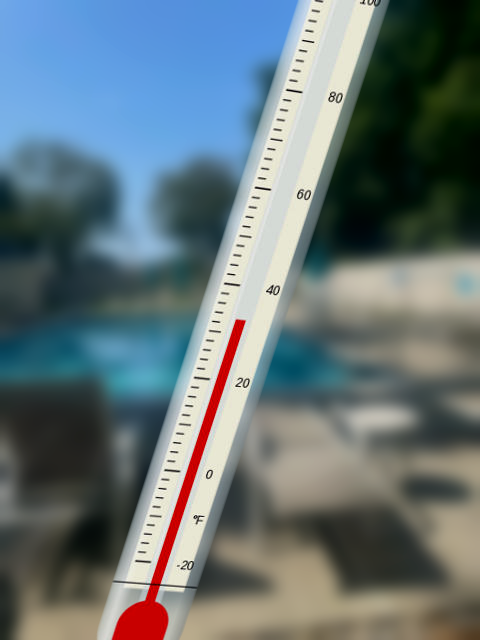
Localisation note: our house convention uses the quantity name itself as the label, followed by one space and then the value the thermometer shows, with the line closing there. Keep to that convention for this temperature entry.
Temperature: 33 °F
